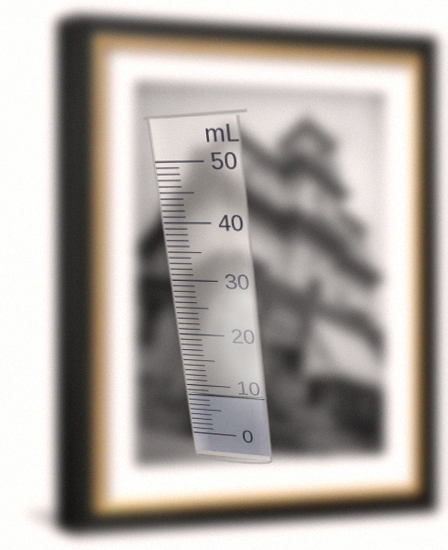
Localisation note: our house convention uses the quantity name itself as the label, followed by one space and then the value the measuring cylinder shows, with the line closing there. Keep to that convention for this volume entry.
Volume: 8 mL
